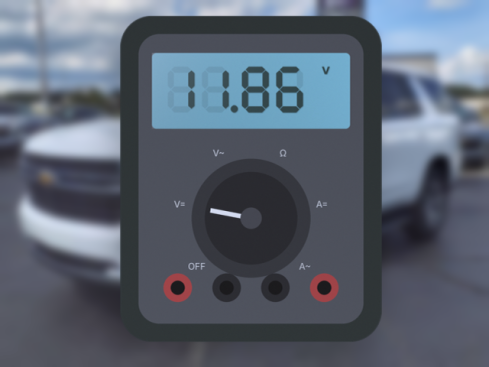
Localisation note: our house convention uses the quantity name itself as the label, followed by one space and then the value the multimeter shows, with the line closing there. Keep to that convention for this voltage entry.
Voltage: 11.86 V
